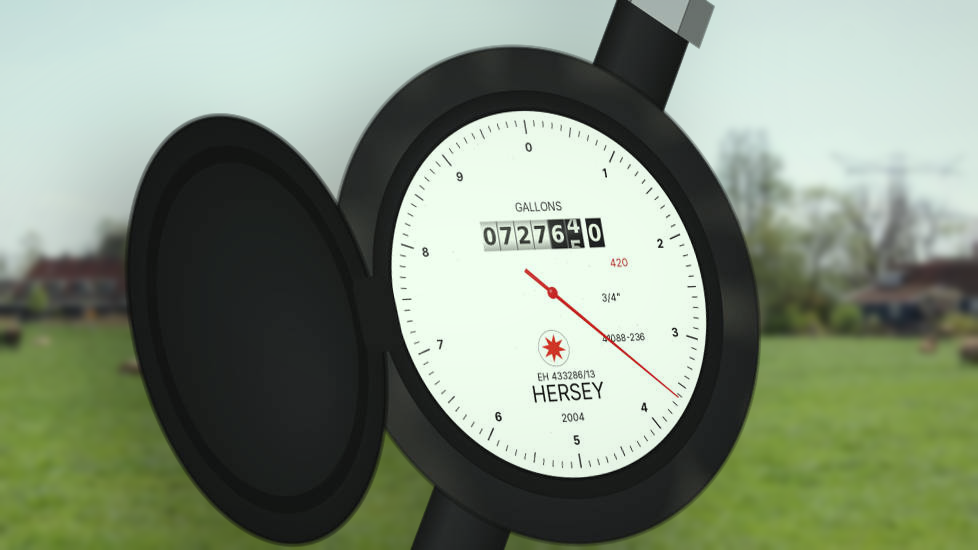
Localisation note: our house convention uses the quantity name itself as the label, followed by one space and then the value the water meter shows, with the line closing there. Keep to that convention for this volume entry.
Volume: 727643.6 gal
